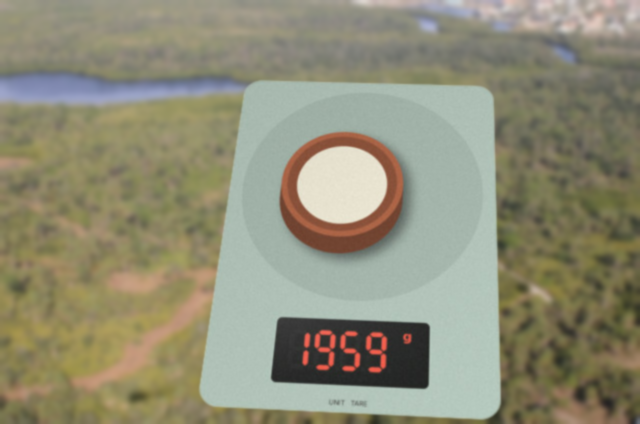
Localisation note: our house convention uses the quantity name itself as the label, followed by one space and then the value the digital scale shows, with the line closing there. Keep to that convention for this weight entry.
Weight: 1959 g
